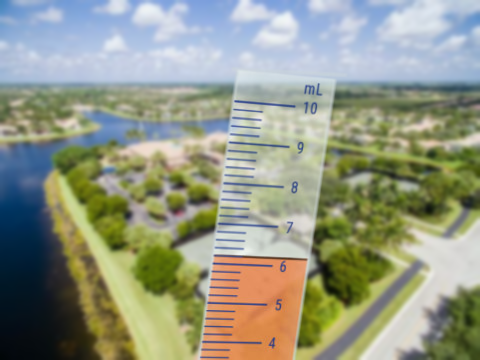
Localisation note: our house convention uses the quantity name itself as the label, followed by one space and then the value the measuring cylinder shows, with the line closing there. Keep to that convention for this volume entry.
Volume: 6.2 mL
